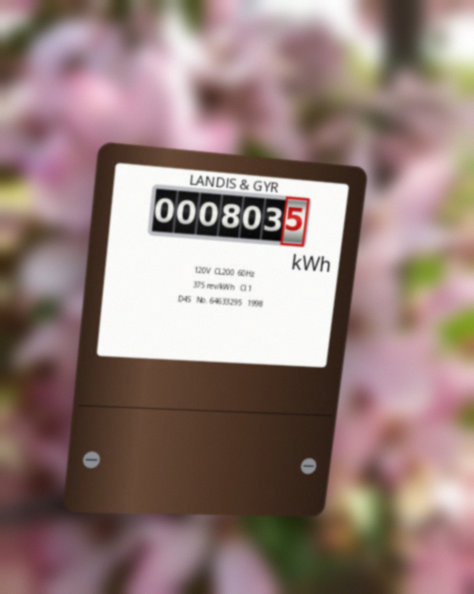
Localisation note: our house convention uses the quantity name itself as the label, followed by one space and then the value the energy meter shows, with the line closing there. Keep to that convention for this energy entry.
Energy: 803.5 kWh
